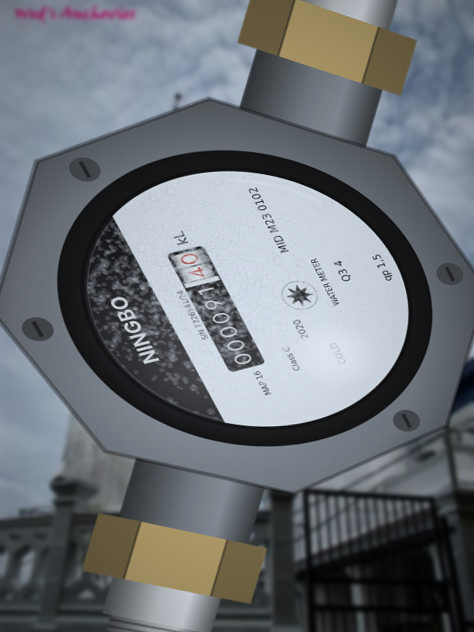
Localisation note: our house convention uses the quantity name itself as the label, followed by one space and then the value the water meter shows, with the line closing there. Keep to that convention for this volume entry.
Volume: 91.40 kL
